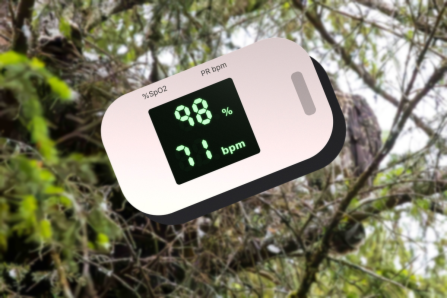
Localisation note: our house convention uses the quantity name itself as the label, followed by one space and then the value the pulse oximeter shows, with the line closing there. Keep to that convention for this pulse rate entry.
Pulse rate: 71 bpm
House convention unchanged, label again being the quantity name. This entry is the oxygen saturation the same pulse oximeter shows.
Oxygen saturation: 98 %
